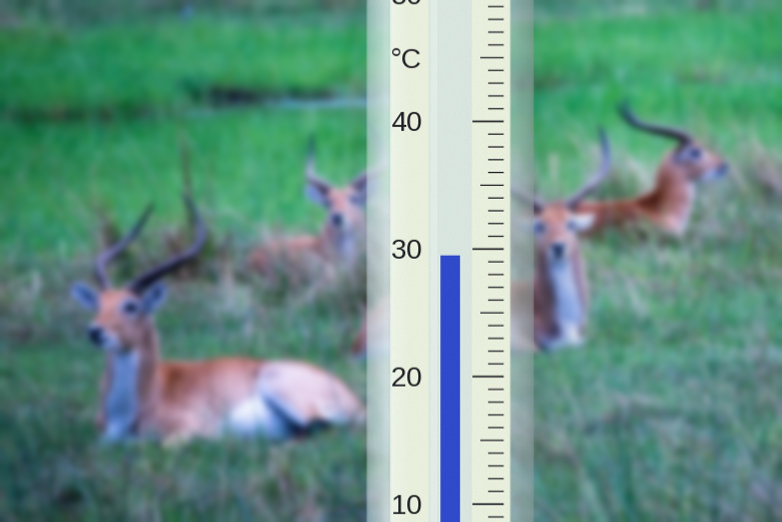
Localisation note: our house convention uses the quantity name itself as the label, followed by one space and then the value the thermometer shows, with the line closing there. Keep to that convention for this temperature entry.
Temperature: 29.5 °C
